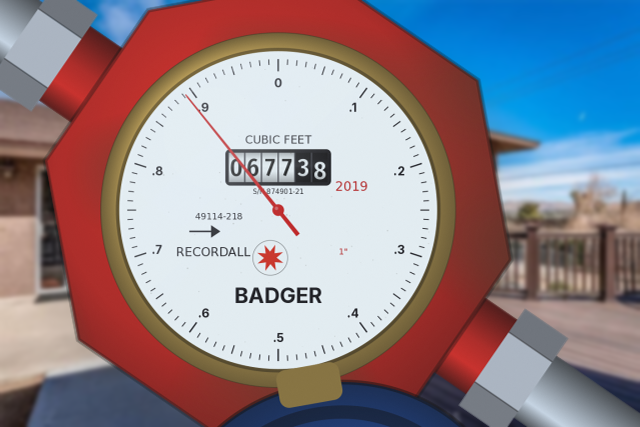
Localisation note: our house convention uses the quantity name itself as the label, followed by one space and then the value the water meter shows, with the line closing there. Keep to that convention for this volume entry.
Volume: 67737.89 ft³
